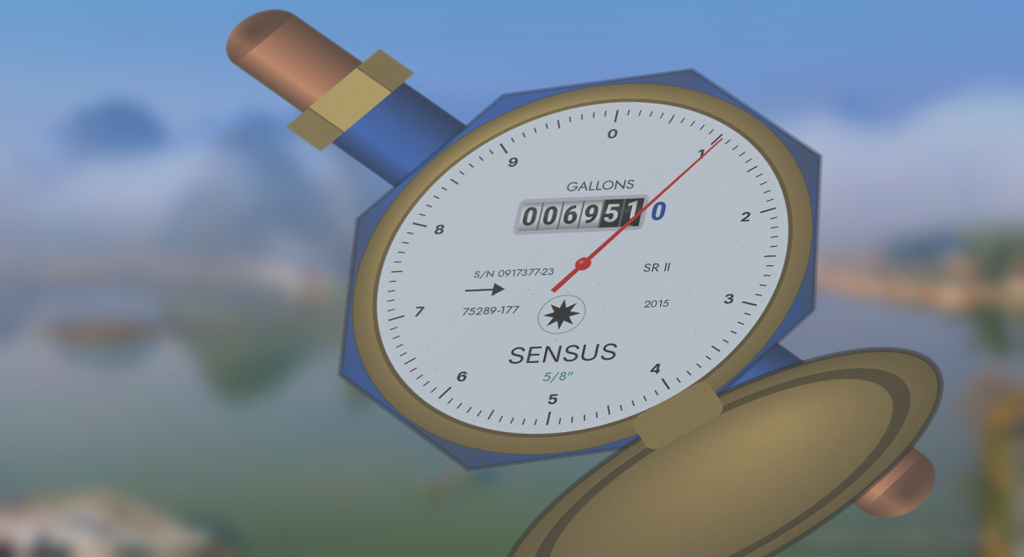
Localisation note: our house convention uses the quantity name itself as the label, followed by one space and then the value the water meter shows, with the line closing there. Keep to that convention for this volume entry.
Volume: 69511.0 gal
